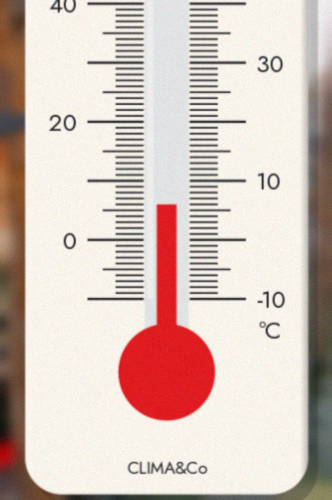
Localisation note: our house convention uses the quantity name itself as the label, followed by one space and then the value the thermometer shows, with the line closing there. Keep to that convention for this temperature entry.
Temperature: 6 °C
